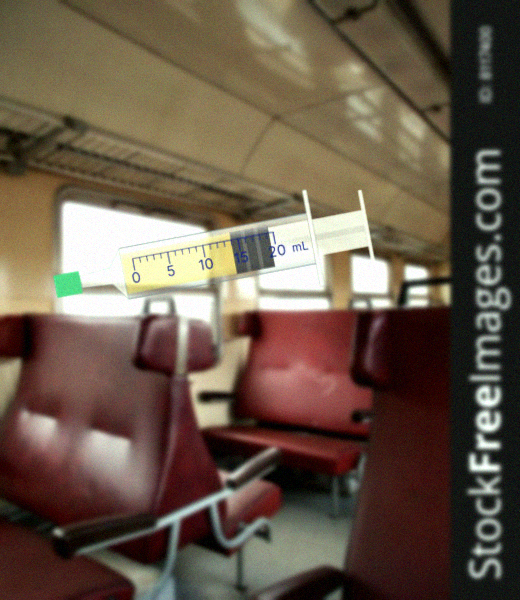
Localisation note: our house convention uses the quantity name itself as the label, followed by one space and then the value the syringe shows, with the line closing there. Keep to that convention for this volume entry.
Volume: 14 mL
